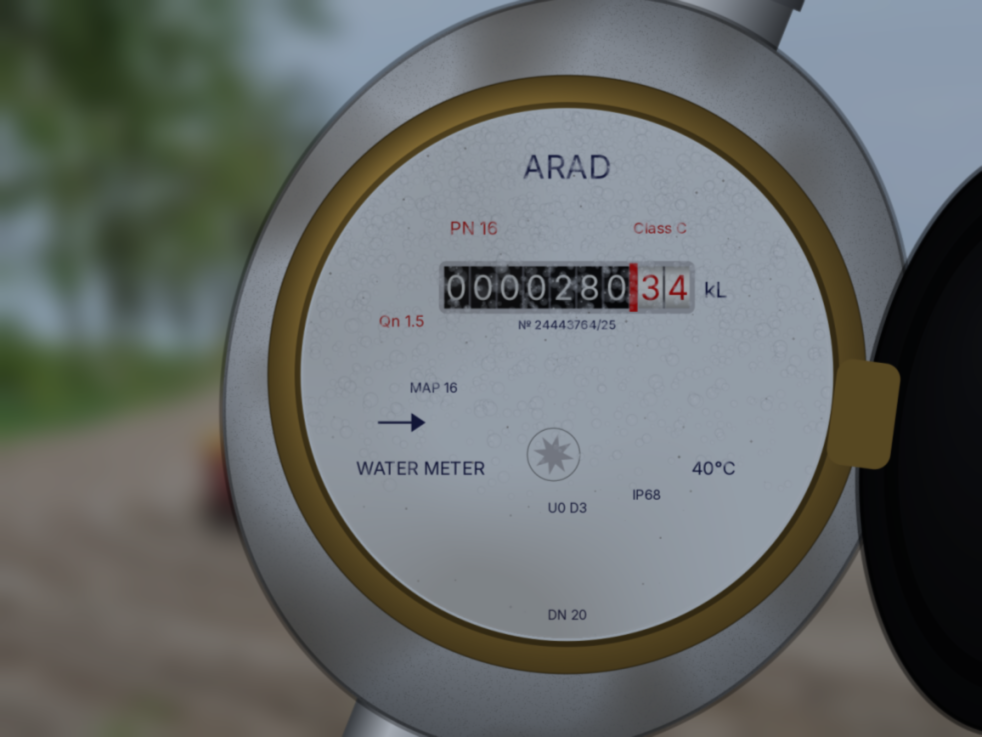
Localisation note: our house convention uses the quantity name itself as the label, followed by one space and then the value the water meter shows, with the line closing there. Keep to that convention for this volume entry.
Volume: 280.34 kL
